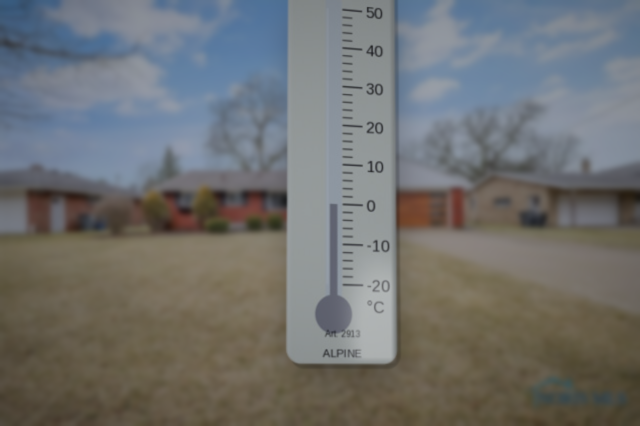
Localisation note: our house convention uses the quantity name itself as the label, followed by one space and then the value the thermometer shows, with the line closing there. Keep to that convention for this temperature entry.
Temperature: 0 °C
